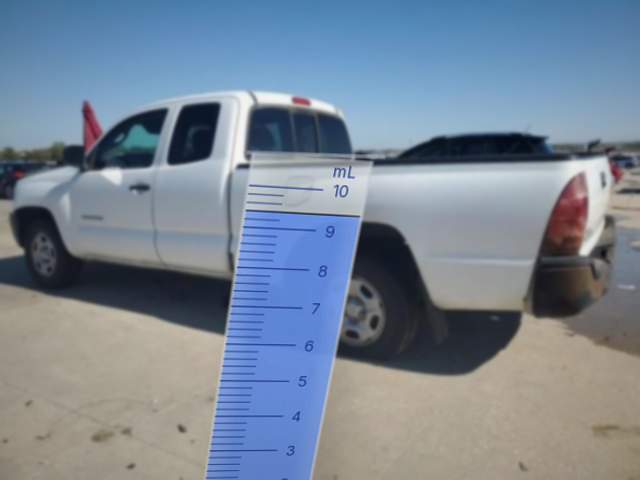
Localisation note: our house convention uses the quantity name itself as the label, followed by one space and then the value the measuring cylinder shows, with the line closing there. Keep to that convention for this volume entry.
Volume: 9.4 mL
